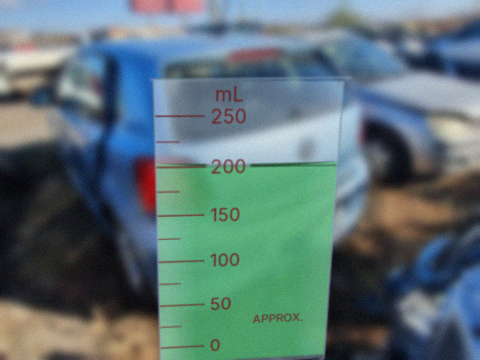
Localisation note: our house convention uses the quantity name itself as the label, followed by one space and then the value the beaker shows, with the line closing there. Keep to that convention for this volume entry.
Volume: 200 mL
